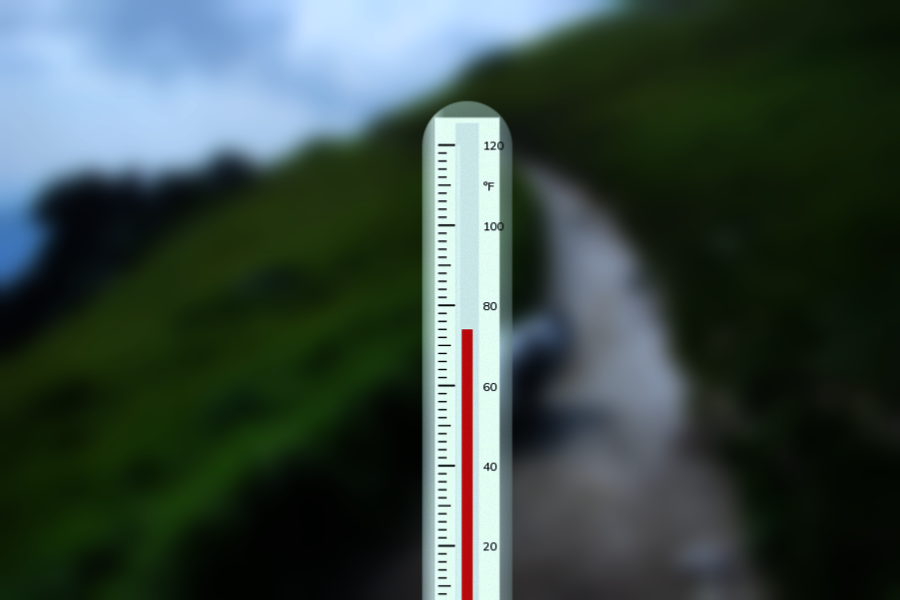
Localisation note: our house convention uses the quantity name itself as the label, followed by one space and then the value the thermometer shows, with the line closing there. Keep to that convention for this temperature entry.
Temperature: 74 °F
